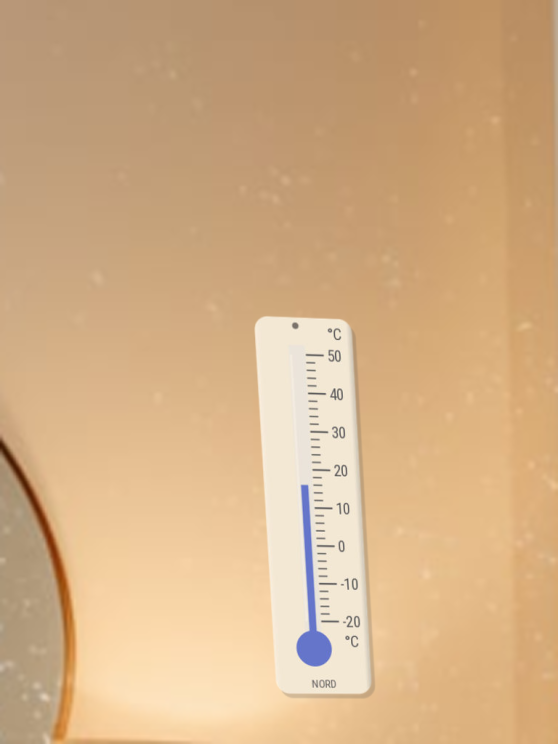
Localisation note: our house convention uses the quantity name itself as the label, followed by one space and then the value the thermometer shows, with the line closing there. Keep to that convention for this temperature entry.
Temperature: 16 °C
